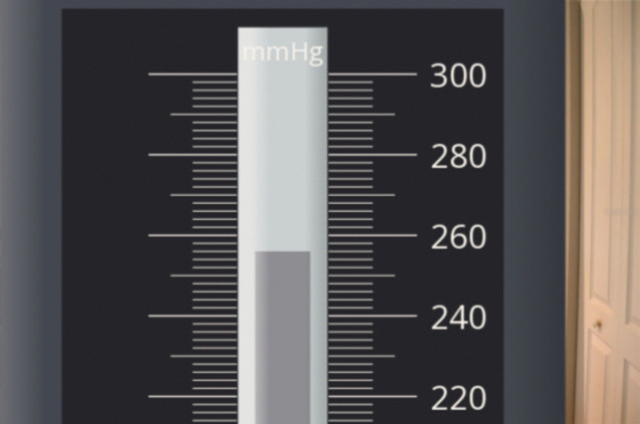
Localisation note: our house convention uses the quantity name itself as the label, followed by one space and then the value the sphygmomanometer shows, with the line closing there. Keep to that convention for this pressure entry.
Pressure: 256 mmHg
